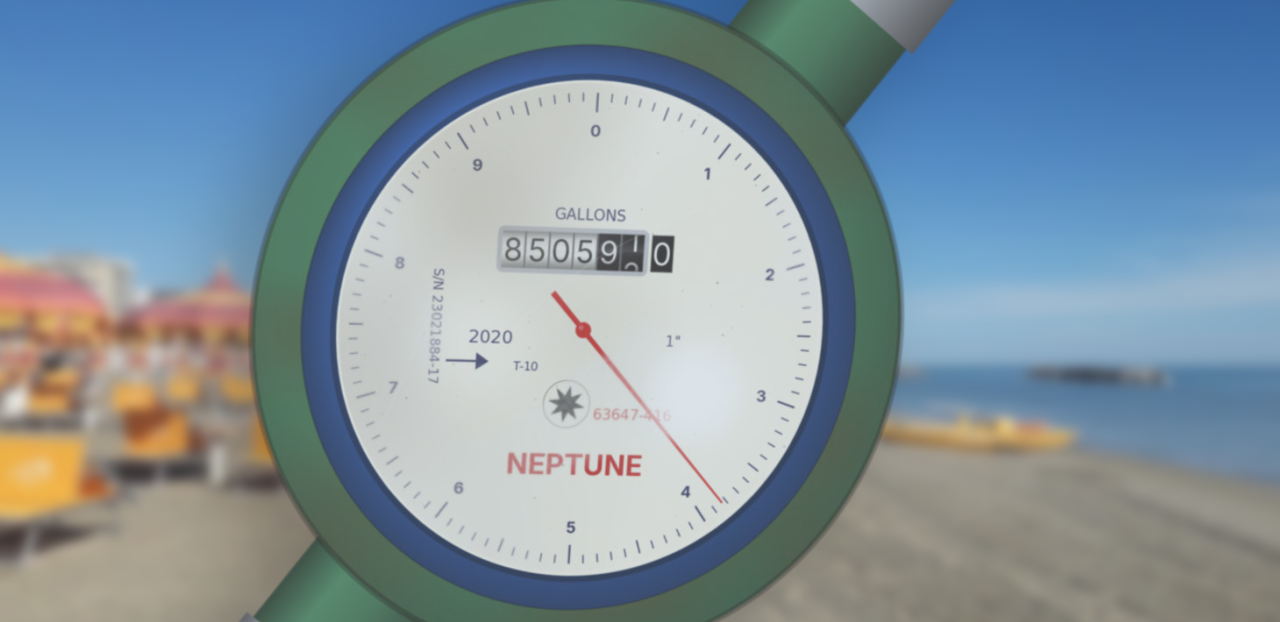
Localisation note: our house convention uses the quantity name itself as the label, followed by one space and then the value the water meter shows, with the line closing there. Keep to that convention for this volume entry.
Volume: 8505913.8 gal
